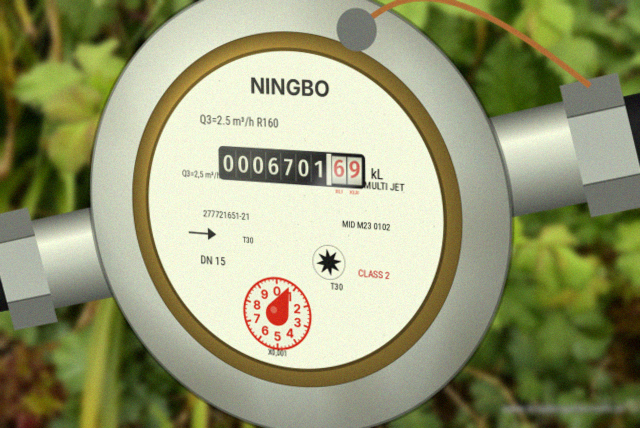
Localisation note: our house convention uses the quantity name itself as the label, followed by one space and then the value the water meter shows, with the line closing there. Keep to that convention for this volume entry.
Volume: 6701.690 kL
